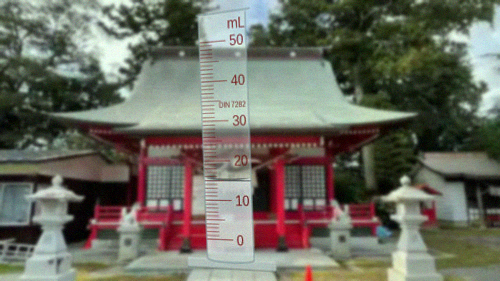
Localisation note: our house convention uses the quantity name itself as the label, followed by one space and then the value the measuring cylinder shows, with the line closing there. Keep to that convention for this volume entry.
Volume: 15 mL
